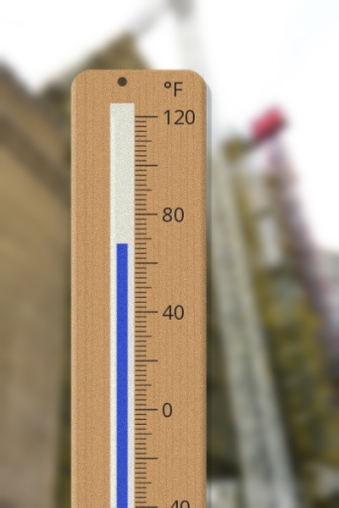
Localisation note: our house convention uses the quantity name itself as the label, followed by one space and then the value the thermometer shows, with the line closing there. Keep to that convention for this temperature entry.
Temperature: 68 °F
